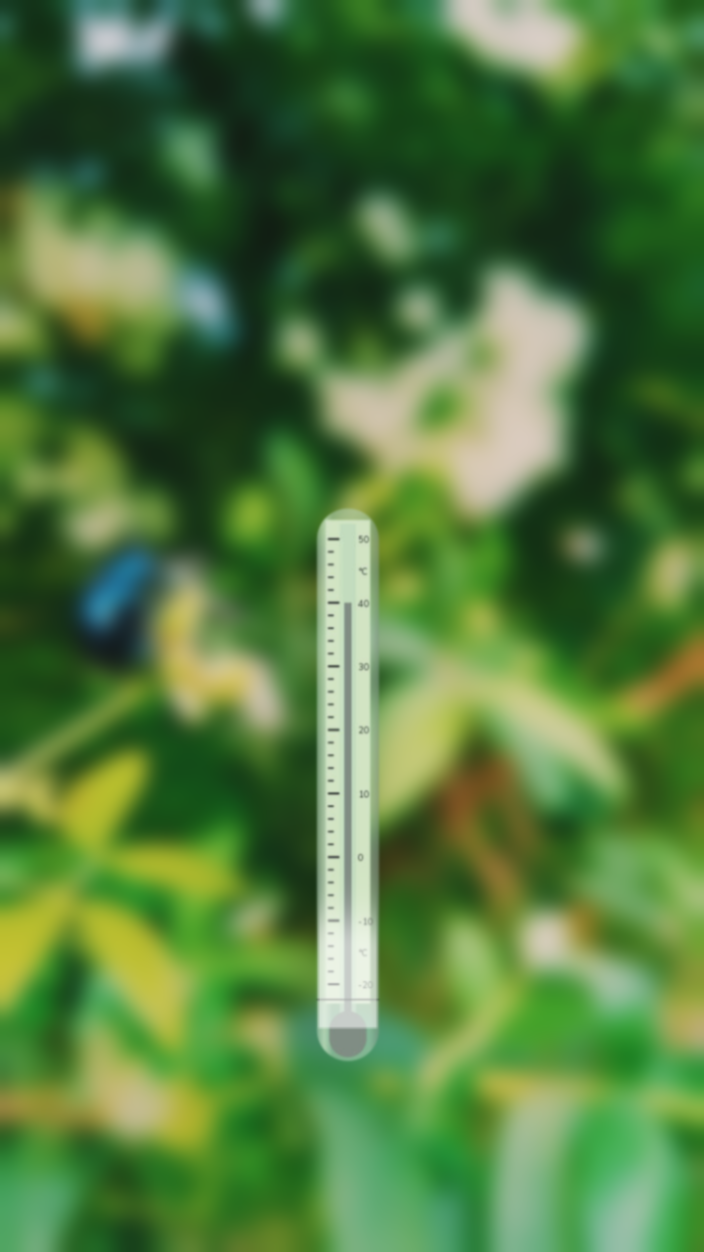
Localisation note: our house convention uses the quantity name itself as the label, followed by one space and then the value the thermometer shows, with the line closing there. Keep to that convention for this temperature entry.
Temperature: 40 °C
